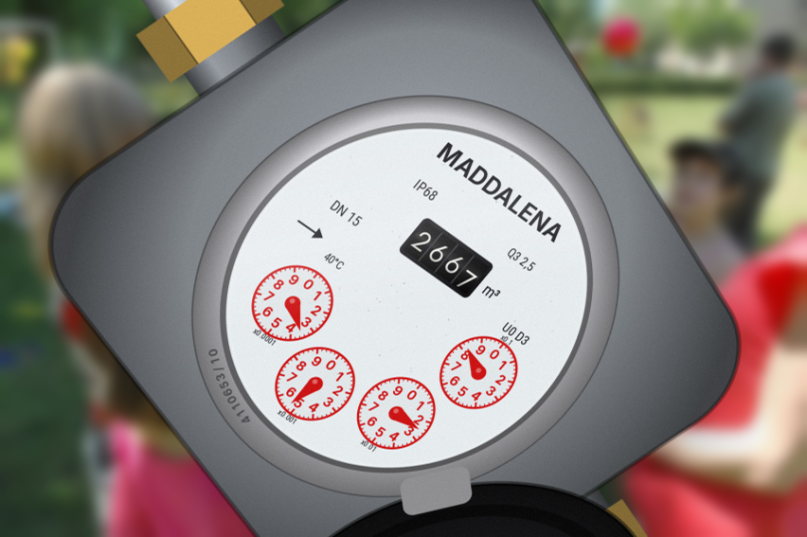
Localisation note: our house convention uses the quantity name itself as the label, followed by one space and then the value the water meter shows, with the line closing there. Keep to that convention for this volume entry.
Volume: 2666.8253 m³
